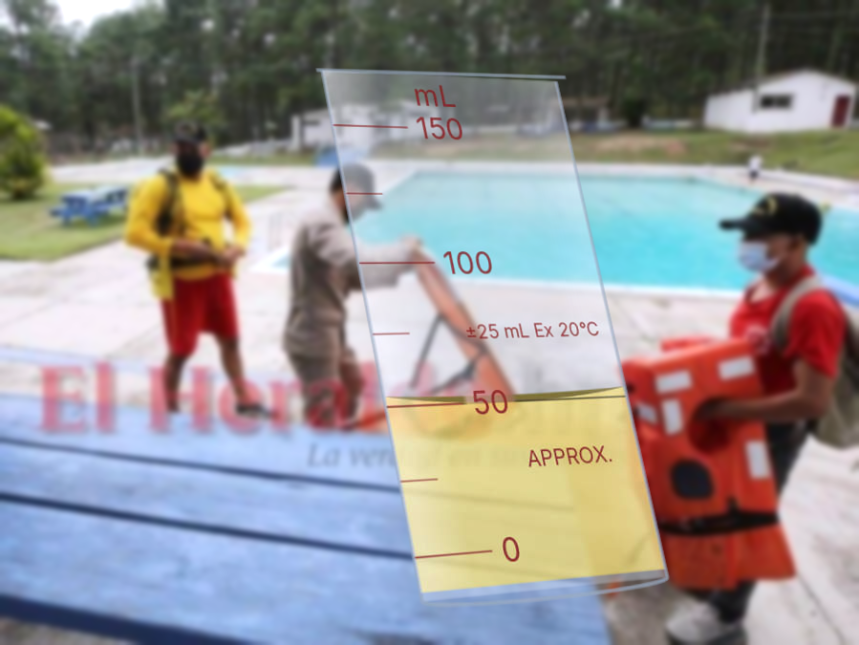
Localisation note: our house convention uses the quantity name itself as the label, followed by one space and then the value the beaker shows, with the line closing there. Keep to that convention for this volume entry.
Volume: 50 mL
